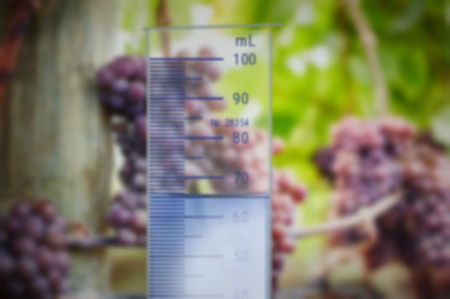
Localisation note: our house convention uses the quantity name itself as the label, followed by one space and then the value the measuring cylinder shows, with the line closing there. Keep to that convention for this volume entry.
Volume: 65 mL
